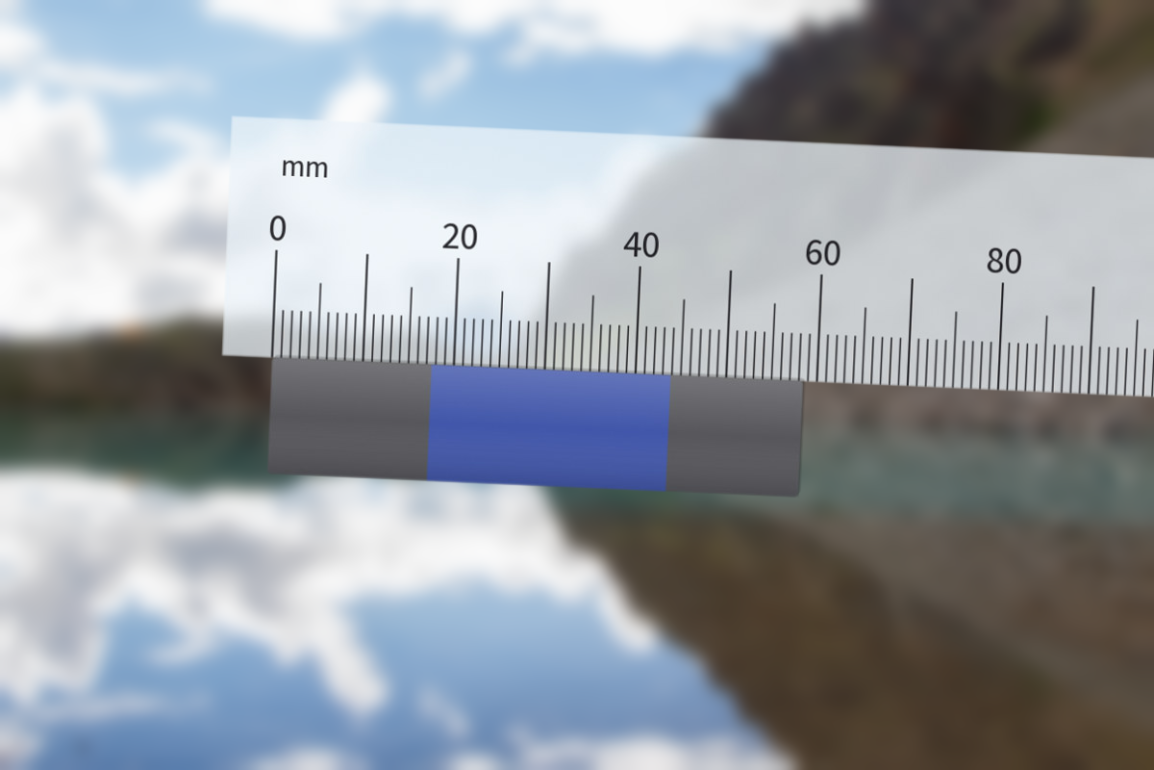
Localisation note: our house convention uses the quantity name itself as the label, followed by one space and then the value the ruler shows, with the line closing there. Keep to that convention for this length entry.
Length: 58.5 mm
